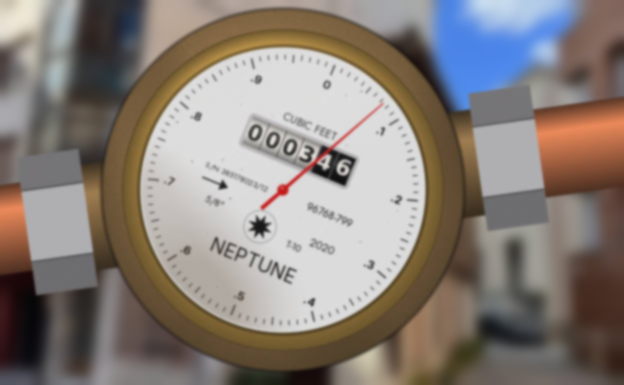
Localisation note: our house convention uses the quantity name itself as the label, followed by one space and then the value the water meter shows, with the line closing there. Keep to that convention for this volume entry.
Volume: 346.07 ft³
